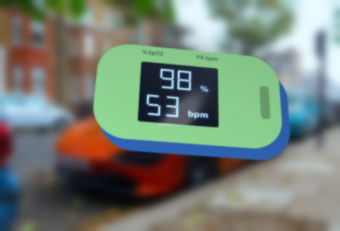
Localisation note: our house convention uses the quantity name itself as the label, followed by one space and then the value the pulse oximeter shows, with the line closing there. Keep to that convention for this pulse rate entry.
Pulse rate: 53 bpm
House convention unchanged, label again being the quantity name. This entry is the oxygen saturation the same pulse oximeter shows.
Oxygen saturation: 98 %
